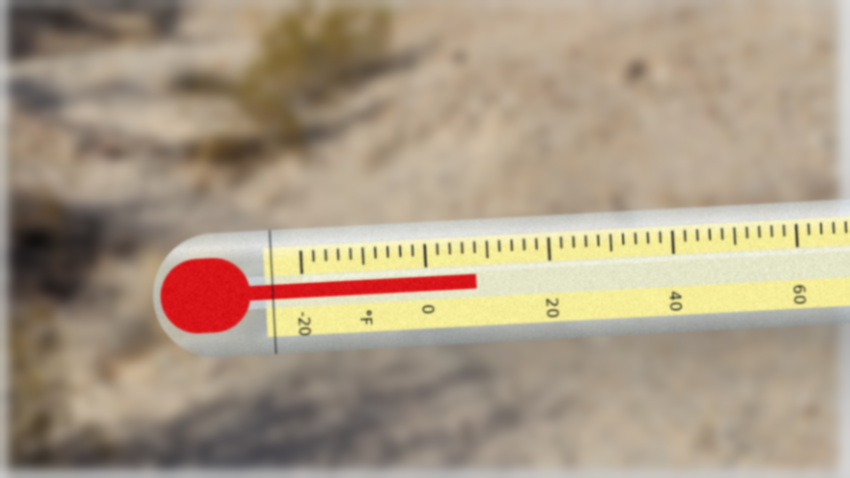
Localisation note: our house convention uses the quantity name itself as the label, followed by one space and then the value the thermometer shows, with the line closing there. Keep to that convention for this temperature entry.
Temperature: 8 °F
